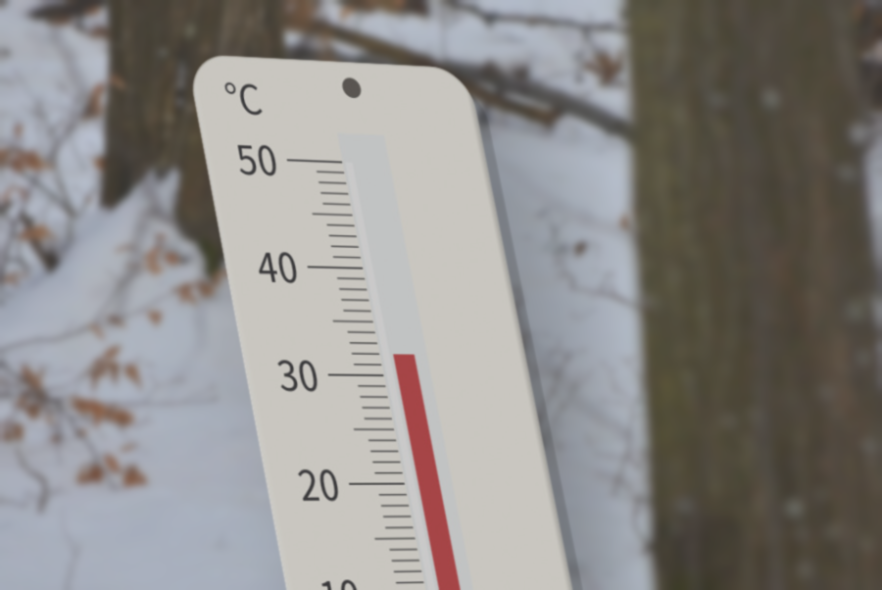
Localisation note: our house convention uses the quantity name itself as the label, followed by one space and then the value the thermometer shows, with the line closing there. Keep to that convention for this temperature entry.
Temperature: 32 °C
